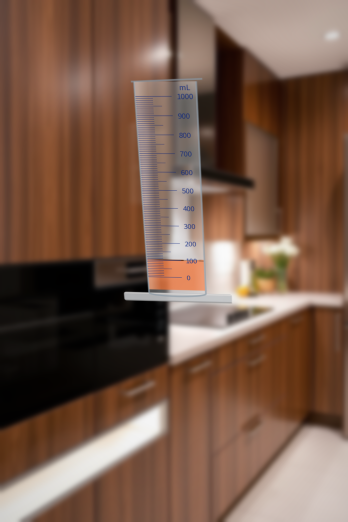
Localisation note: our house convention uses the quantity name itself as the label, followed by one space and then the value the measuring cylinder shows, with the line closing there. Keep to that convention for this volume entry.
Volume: 100 mL
